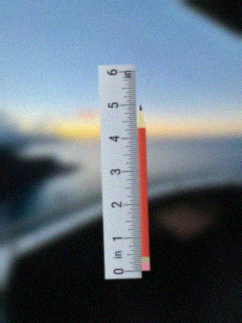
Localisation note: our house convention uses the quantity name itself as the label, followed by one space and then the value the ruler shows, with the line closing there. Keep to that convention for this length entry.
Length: 5 in
